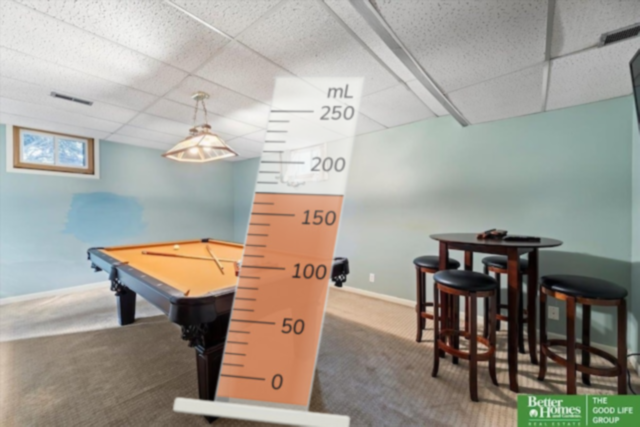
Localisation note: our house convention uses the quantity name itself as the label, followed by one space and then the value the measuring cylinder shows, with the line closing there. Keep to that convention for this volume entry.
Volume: 170 mL
